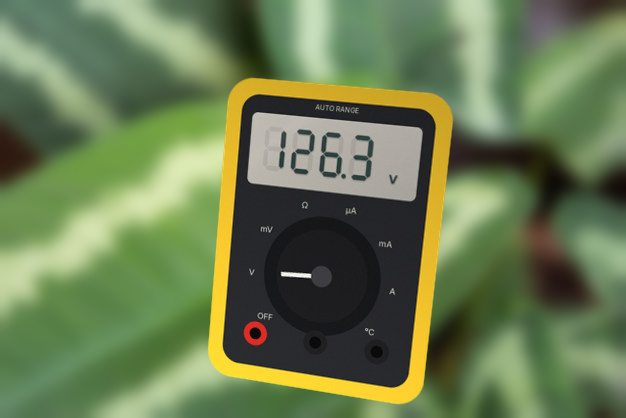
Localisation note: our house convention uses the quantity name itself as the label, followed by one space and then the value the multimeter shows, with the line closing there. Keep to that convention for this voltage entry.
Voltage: 126.3 V
